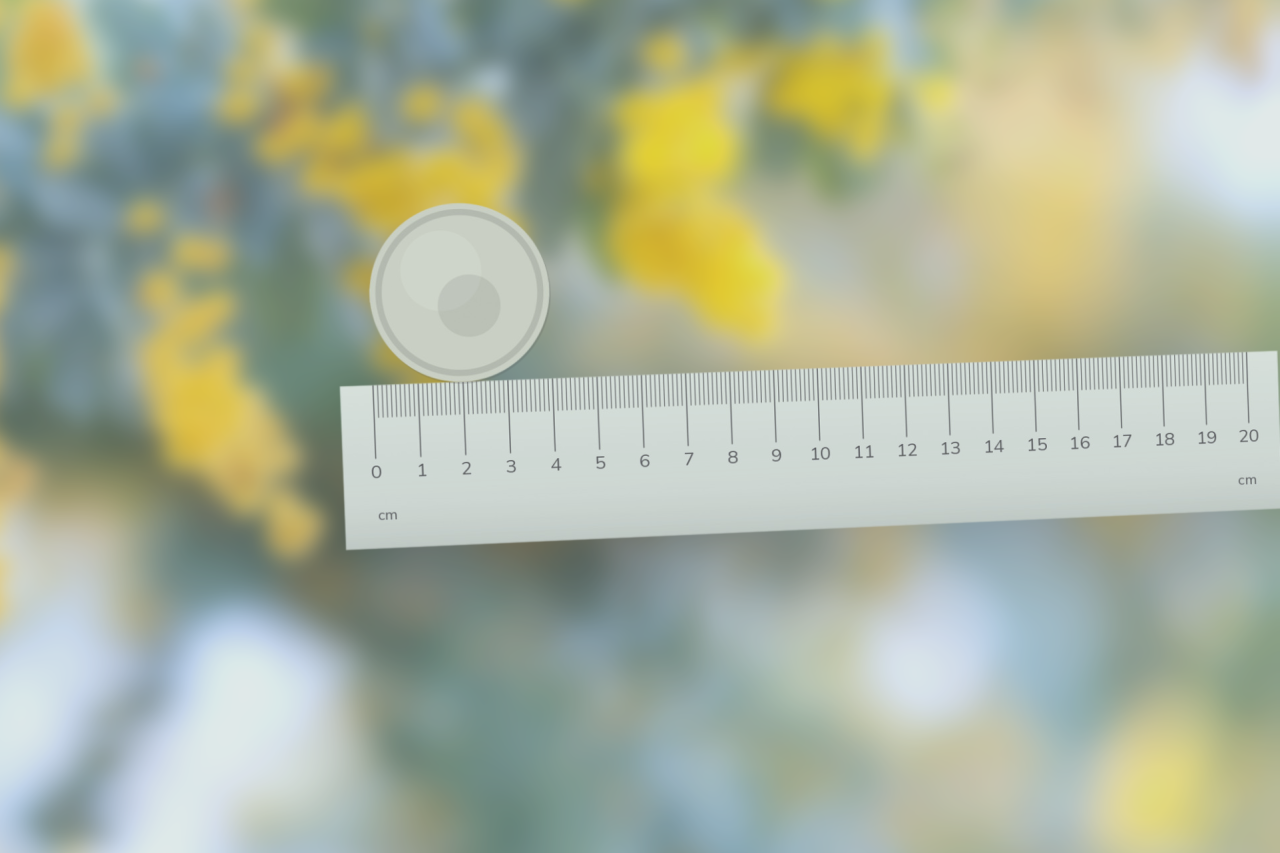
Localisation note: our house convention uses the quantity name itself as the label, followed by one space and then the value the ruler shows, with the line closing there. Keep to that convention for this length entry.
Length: 4 cm
